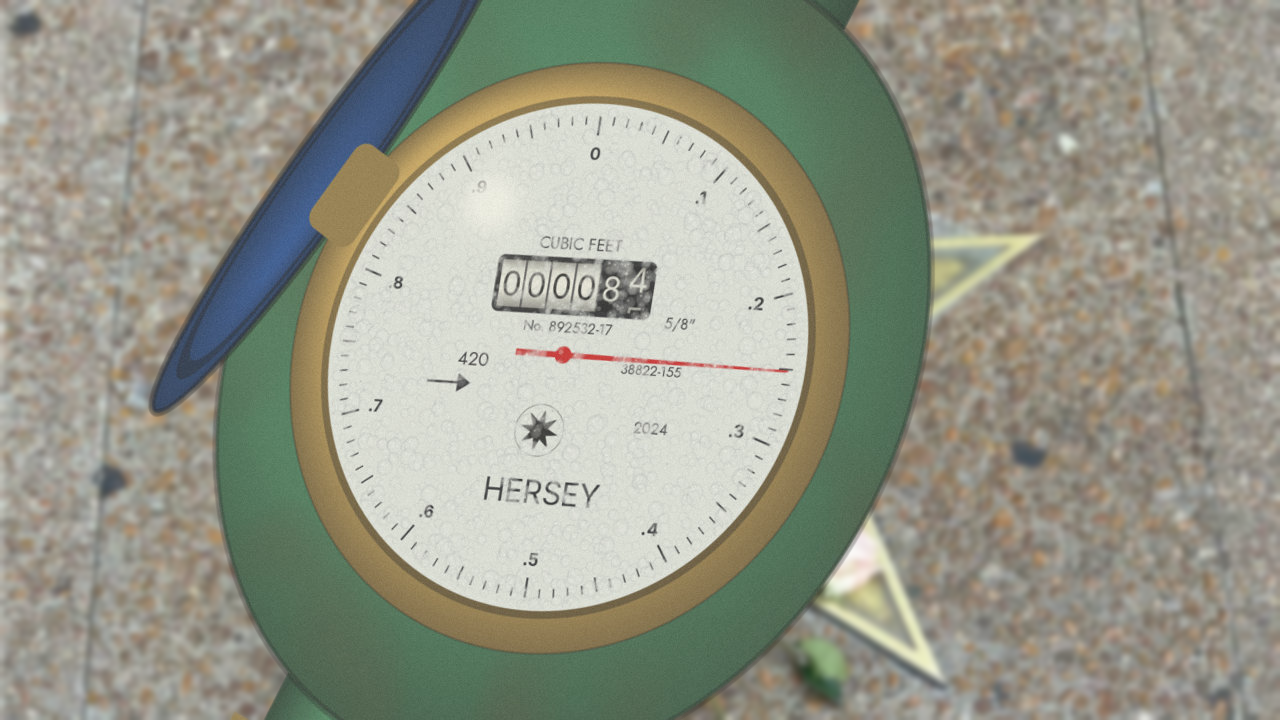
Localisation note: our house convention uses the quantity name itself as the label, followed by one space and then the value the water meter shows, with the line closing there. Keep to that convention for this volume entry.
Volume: 84.25 ft³
